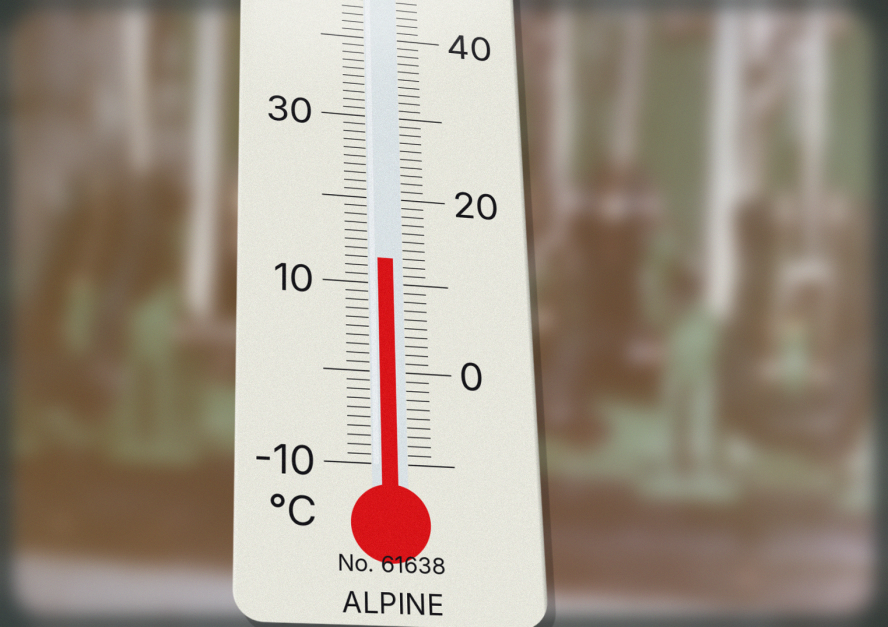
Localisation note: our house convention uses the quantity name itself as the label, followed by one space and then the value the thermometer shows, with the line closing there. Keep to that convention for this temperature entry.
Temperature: 13 °C
